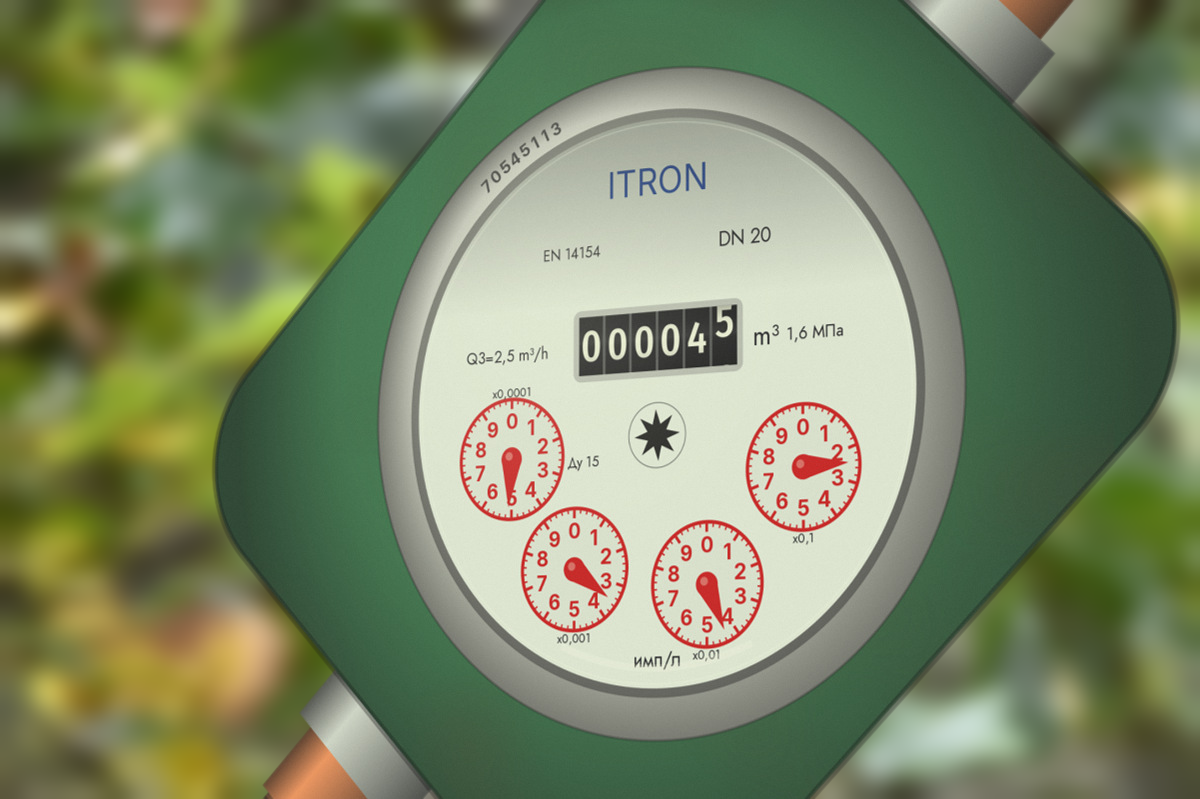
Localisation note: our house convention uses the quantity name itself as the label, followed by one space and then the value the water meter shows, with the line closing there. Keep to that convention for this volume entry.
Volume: 45.2435 m³
